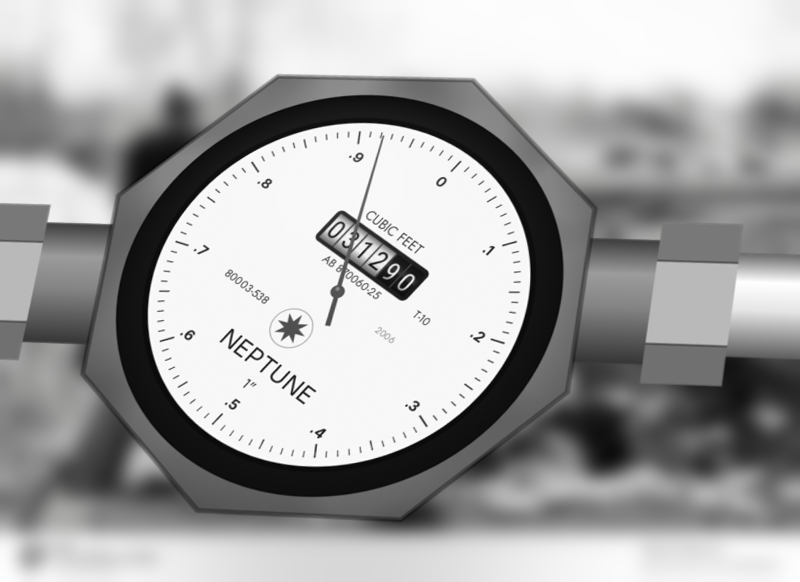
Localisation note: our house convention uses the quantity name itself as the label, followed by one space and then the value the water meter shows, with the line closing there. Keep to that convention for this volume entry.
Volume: 31289.92 ft³
